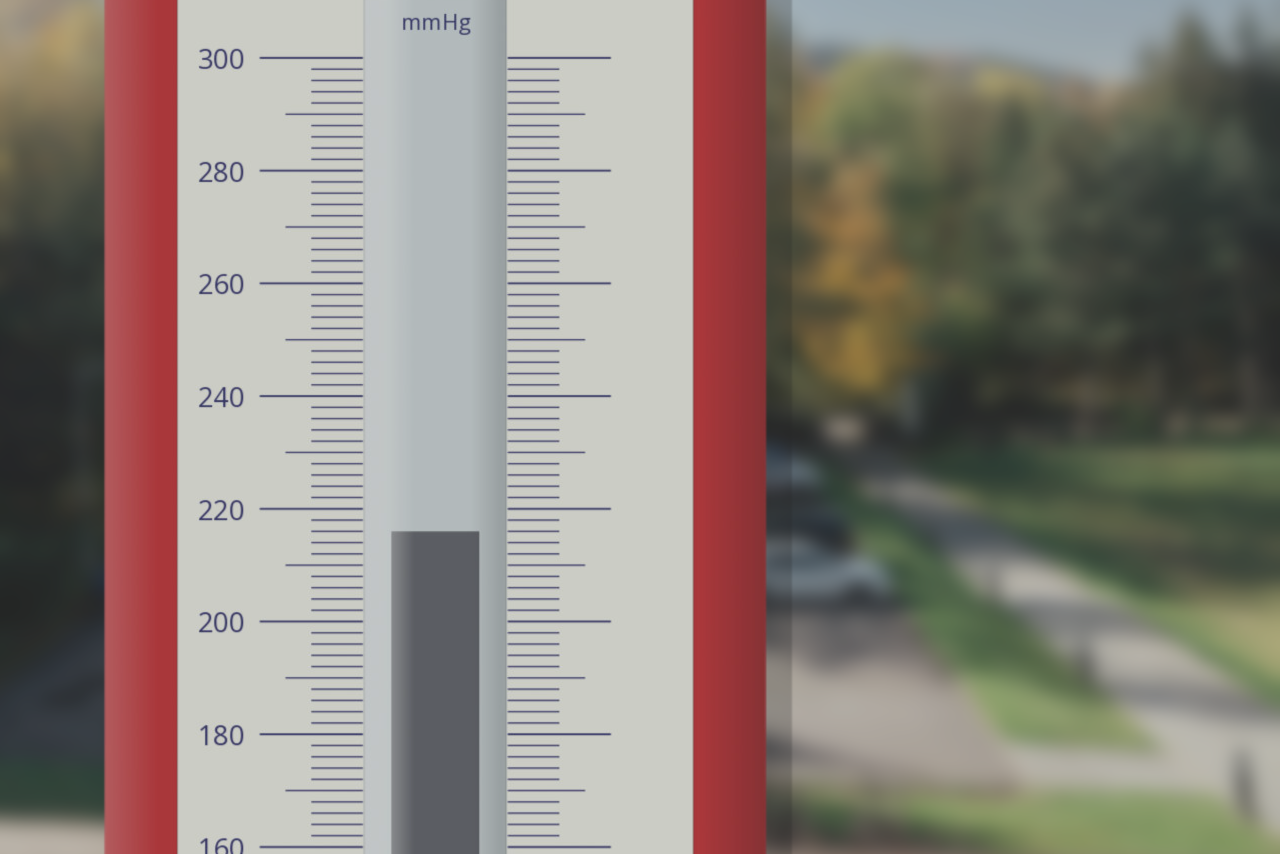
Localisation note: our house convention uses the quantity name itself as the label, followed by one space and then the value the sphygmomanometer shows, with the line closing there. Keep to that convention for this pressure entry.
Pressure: 216 mmHg
